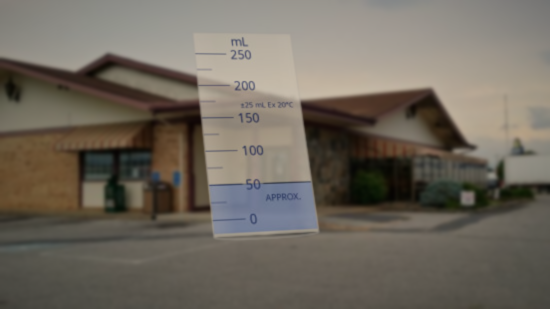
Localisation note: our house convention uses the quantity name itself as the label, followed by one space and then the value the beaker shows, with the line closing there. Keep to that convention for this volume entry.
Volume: 50 mL
